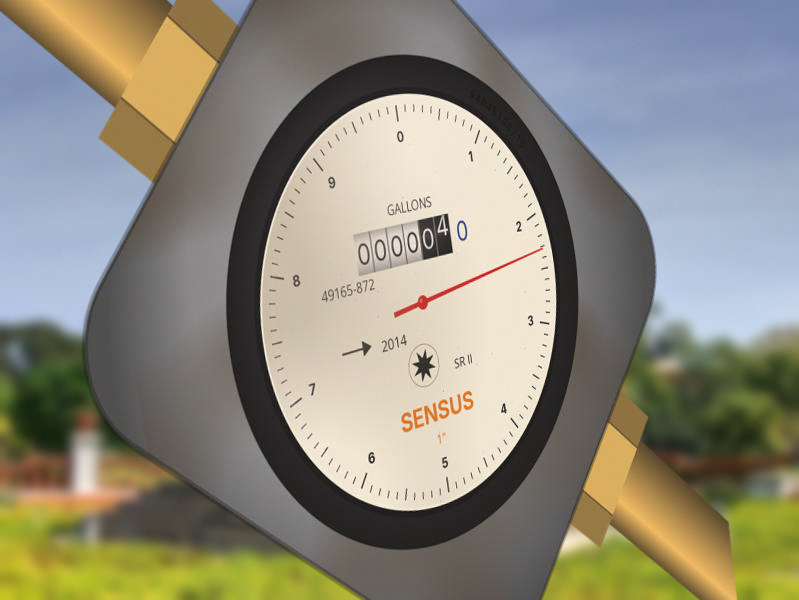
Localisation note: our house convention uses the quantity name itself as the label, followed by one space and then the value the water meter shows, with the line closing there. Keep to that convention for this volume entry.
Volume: 42.3 gal
